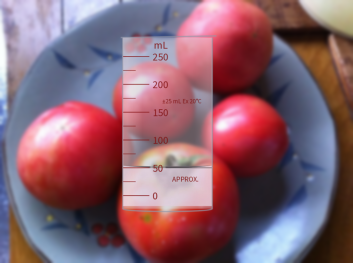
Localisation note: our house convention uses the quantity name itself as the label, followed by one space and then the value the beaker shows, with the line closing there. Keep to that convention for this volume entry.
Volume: 50 mL
